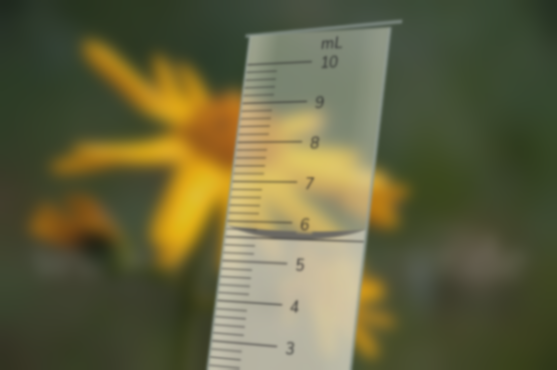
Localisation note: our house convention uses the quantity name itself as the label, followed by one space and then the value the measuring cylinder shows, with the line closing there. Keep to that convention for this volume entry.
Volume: 5.6 mL
